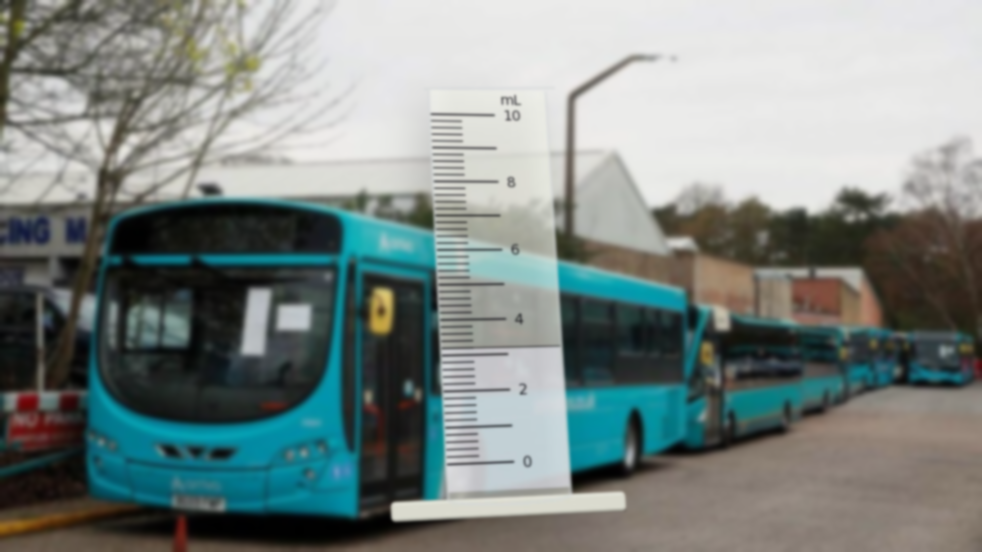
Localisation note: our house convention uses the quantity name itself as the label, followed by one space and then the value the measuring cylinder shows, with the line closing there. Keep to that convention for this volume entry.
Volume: 3.2 mL
